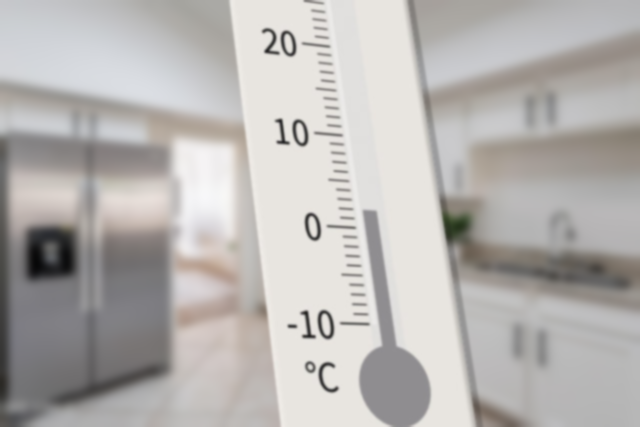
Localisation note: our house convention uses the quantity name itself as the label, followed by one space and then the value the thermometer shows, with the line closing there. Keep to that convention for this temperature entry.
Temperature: 2 °C
